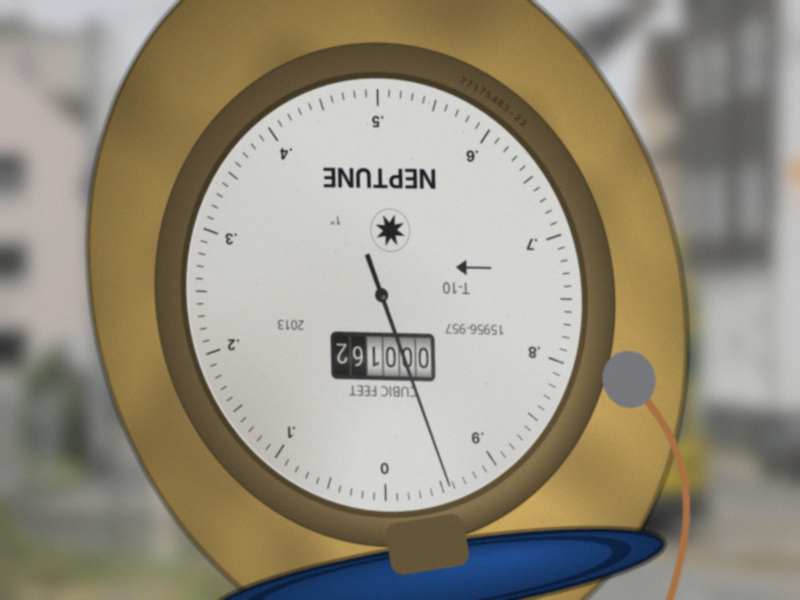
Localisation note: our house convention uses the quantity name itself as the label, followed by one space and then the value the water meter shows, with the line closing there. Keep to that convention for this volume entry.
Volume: 161.94 ft³
